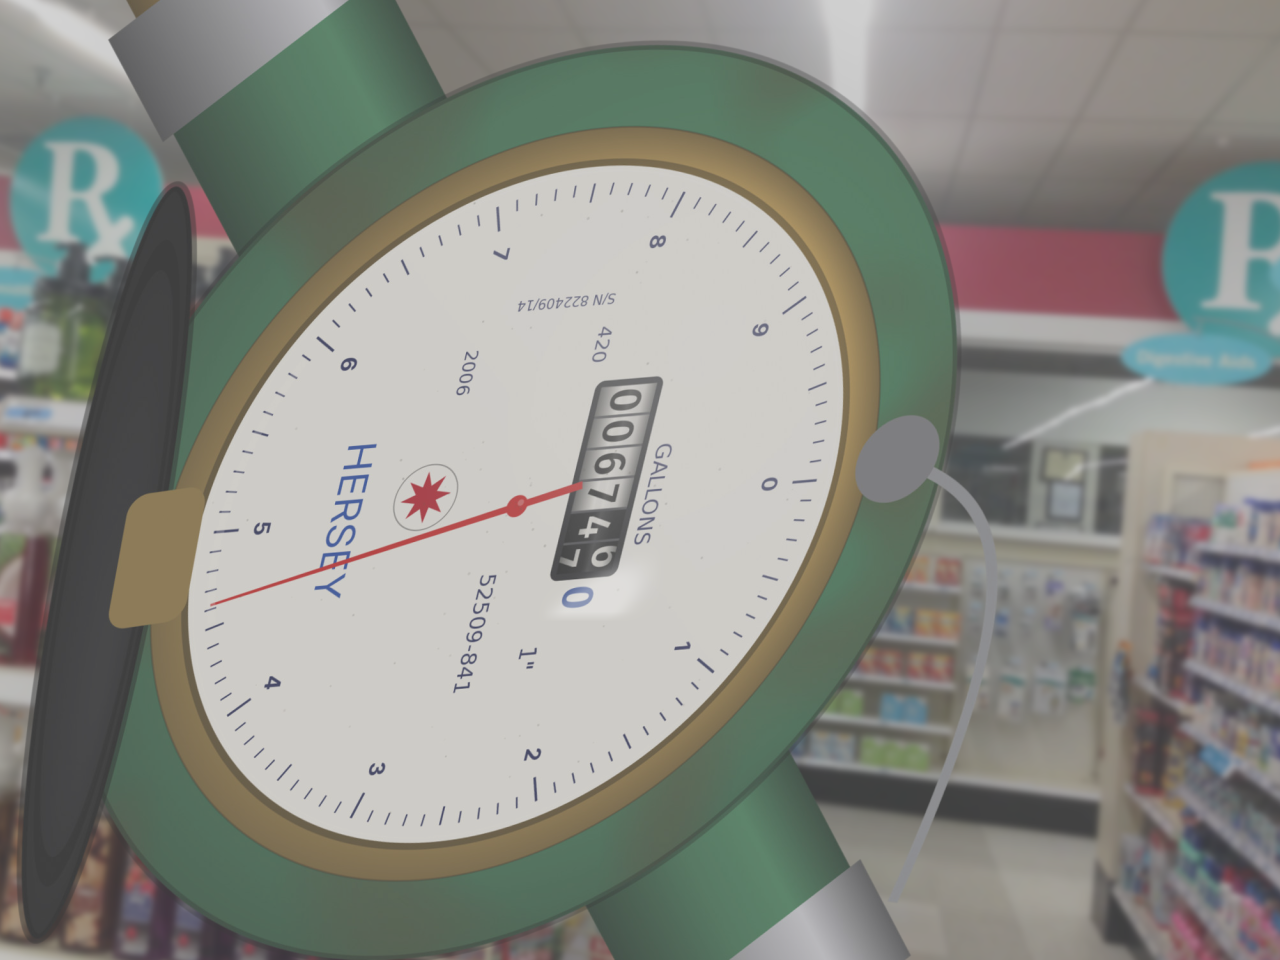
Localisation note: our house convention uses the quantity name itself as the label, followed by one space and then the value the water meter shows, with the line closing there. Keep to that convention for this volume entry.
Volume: 67464.6 gal
